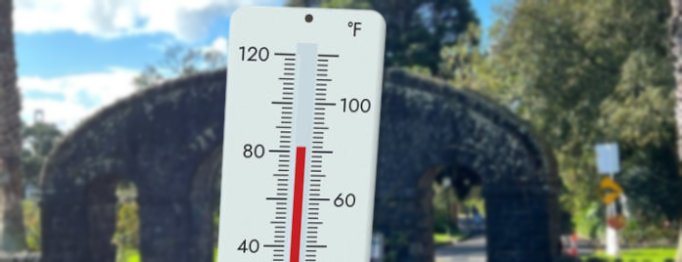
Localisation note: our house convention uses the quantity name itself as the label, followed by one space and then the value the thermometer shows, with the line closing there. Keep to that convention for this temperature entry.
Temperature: 82 °F
